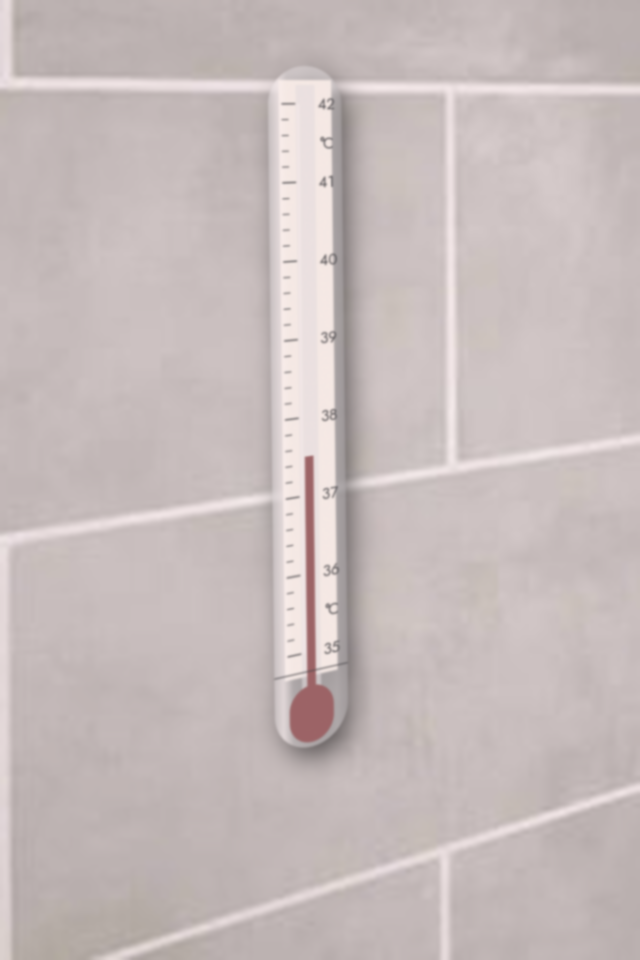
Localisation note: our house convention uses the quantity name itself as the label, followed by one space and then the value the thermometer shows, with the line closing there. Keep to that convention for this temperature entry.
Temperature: 37.5 °C
